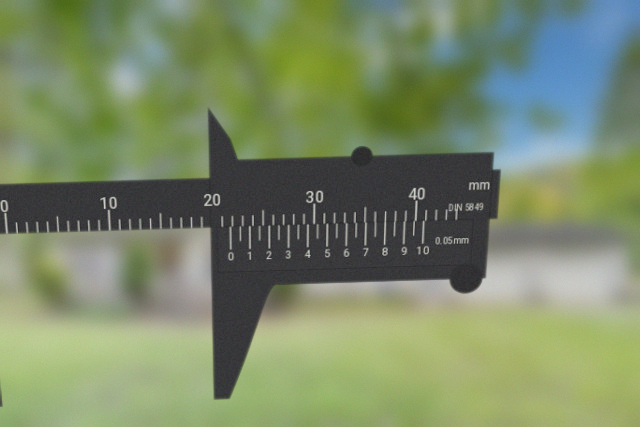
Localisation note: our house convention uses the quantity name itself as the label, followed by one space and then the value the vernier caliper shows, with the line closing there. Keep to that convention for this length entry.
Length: 21.8 mm
